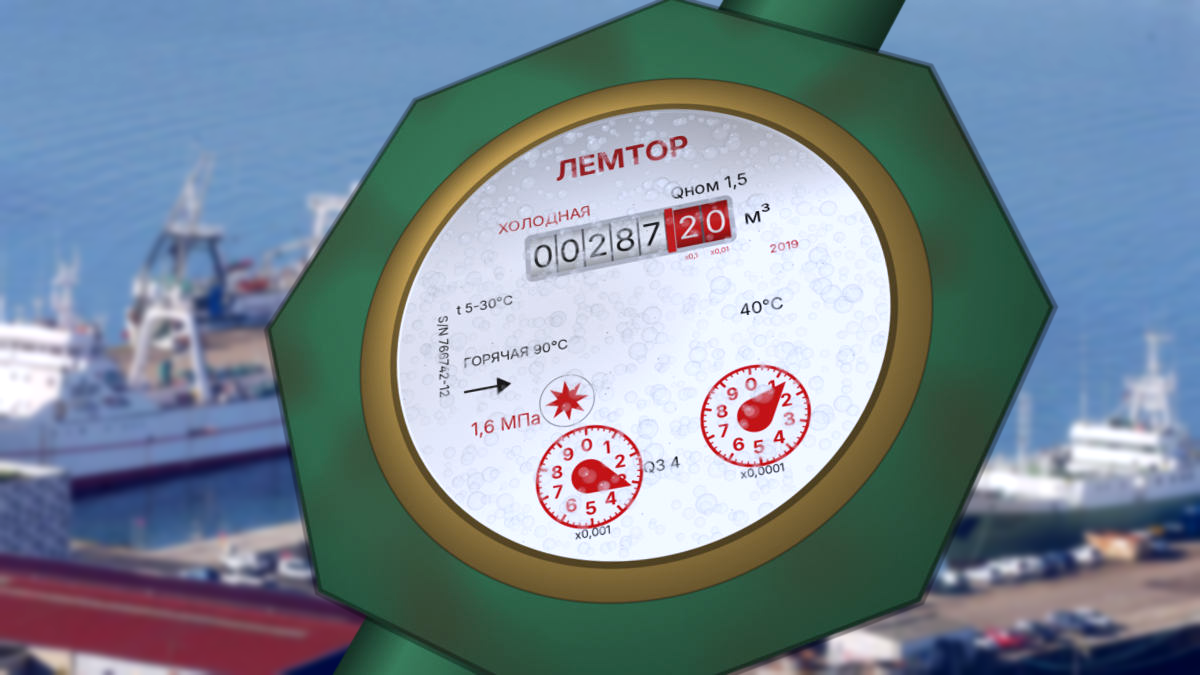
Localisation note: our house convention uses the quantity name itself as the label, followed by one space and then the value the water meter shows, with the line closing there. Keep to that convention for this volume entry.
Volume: 287.2031 m³
